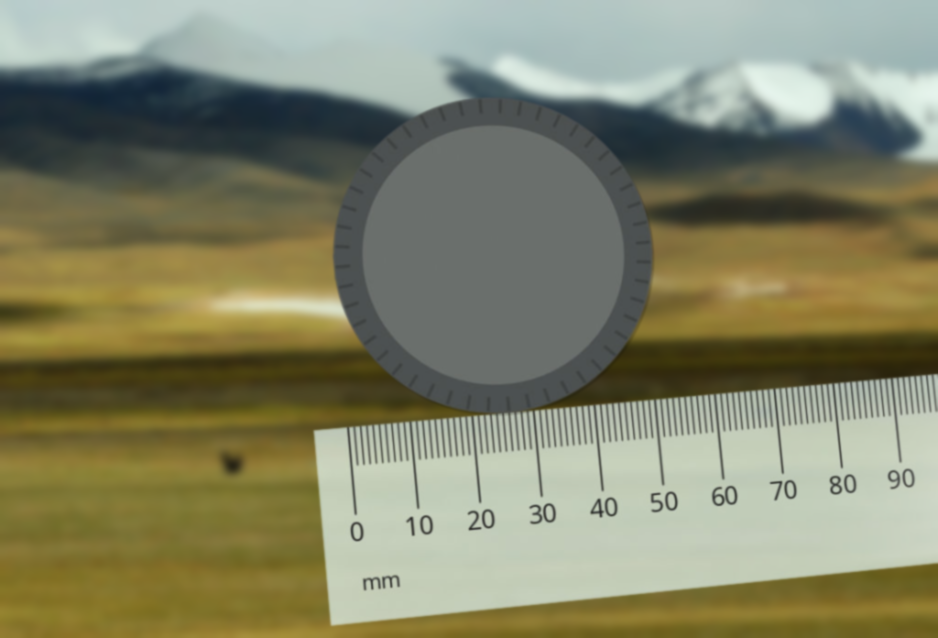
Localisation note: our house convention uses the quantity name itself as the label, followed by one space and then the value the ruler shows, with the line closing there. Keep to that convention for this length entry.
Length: 52 mm
